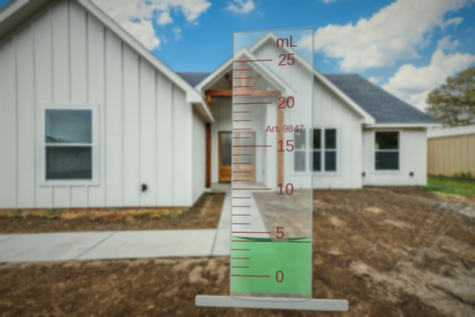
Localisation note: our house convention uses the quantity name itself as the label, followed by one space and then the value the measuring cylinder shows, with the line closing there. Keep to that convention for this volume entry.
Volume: 4 mL
